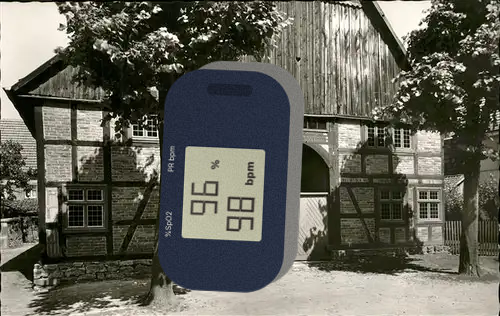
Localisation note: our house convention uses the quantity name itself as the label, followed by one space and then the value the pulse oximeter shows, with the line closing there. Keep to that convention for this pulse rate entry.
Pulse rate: 98 bpm
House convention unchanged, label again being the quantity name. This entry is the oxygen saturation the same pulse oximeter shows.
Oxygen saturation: 96 %
